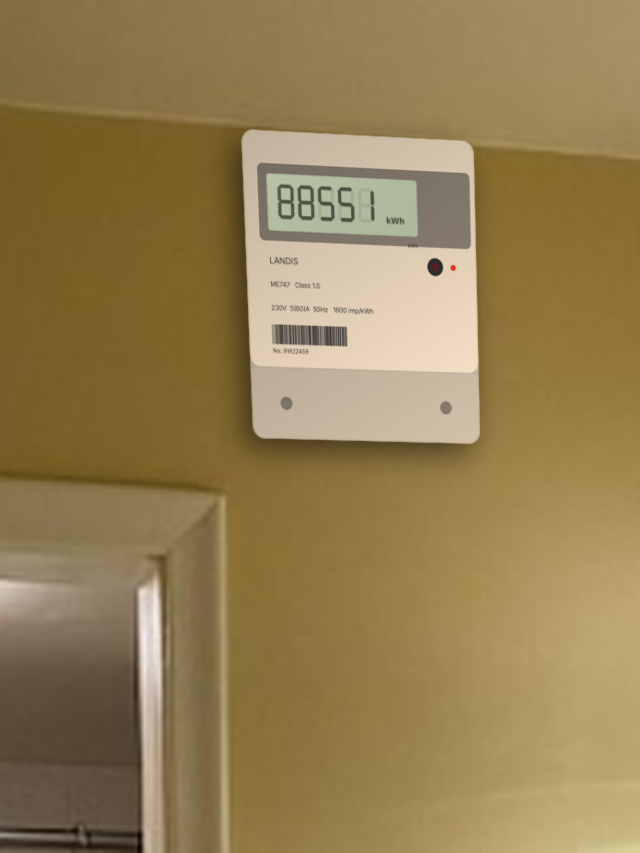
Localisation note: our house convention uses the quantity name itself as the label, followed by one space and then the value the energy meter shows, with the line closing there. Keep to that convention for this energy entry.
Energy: 88551 kWh
